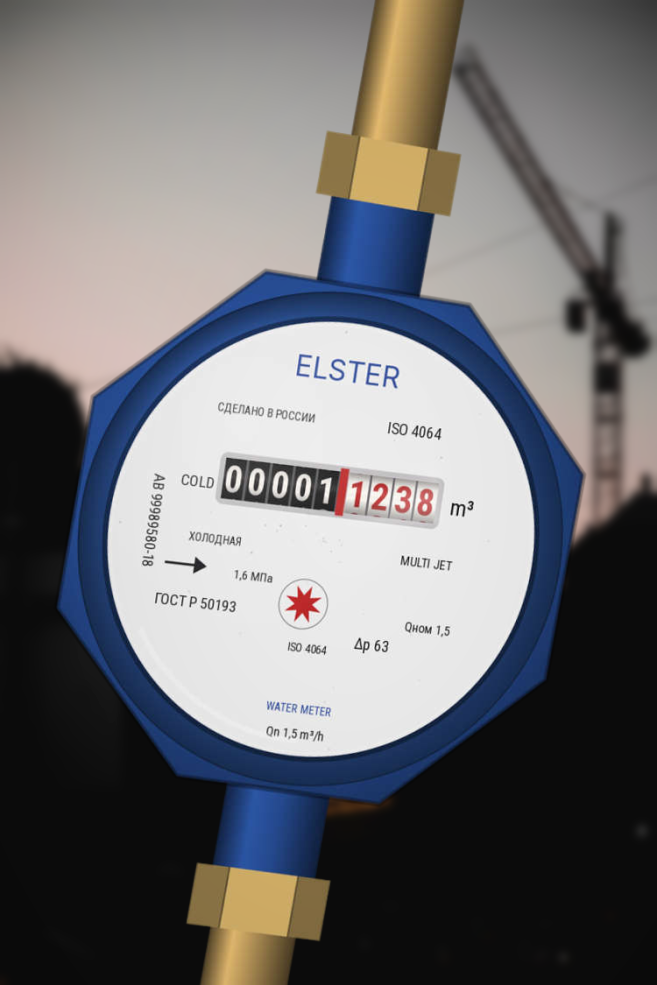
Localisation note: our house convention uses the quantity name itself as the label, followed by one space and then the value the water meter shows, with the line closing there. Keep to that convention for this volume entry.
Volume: 1.1238 m³
